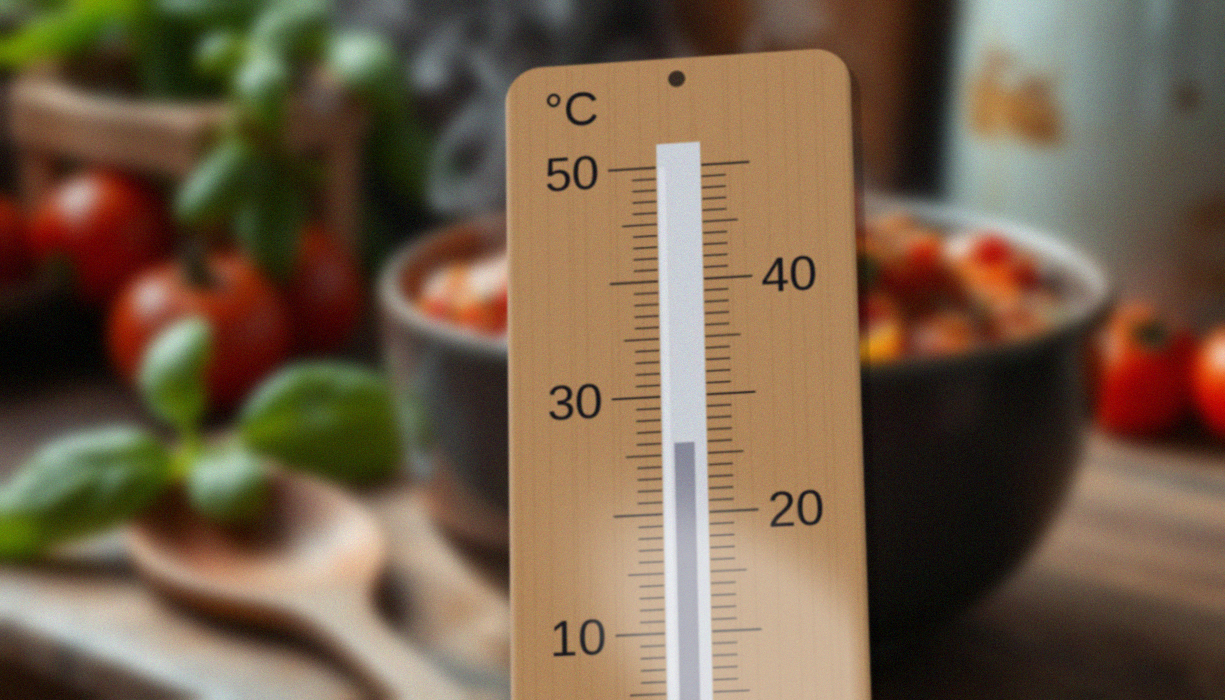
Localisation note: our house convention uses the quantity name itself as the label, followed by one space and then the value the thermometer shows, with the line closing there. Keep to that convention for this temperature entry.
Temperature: 26 °C
